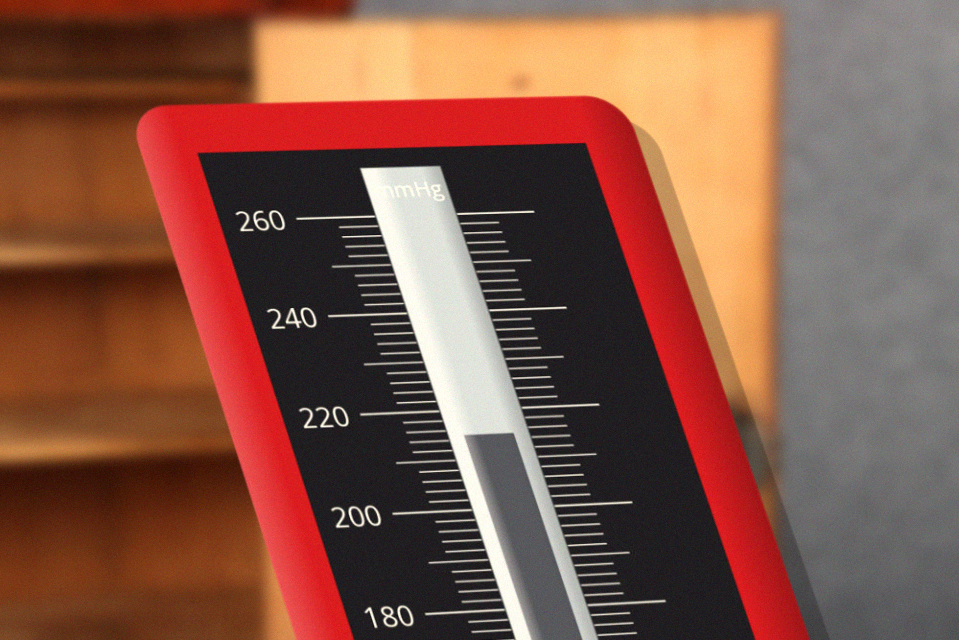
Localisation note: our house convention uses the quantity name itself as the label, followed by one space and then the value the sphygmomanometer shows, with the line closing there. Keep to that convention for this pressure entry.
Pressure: 215 mmHg
